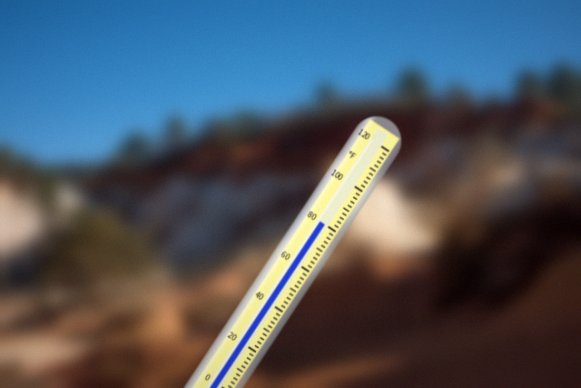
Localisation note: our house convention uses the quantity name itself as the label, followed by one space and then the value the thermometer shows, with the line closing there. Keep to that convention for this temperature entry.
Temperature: 80 °F
